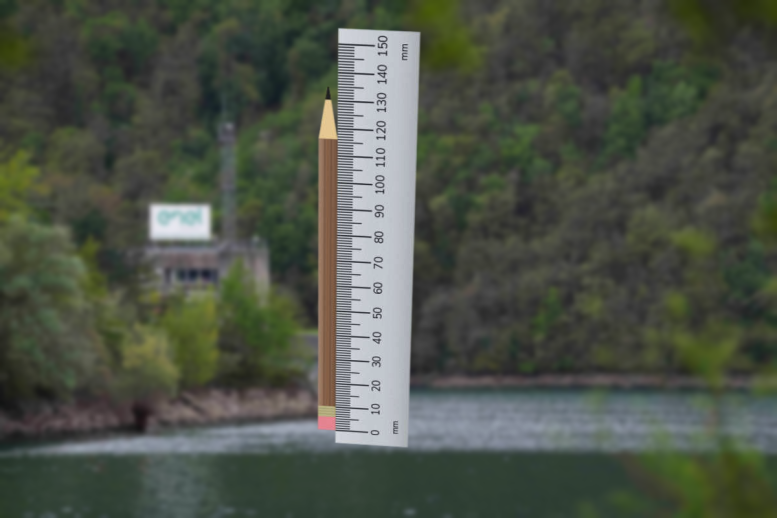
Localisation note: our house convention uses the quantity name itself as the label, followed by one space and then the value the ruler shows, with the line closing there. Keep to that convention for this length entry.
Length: 135 mm
